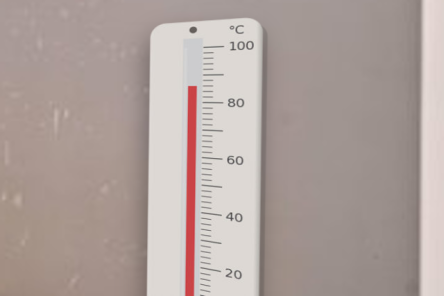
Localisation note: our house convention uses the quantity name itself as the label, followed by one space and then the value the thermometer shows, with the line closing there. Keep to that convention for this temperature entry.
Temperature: 86 °C
